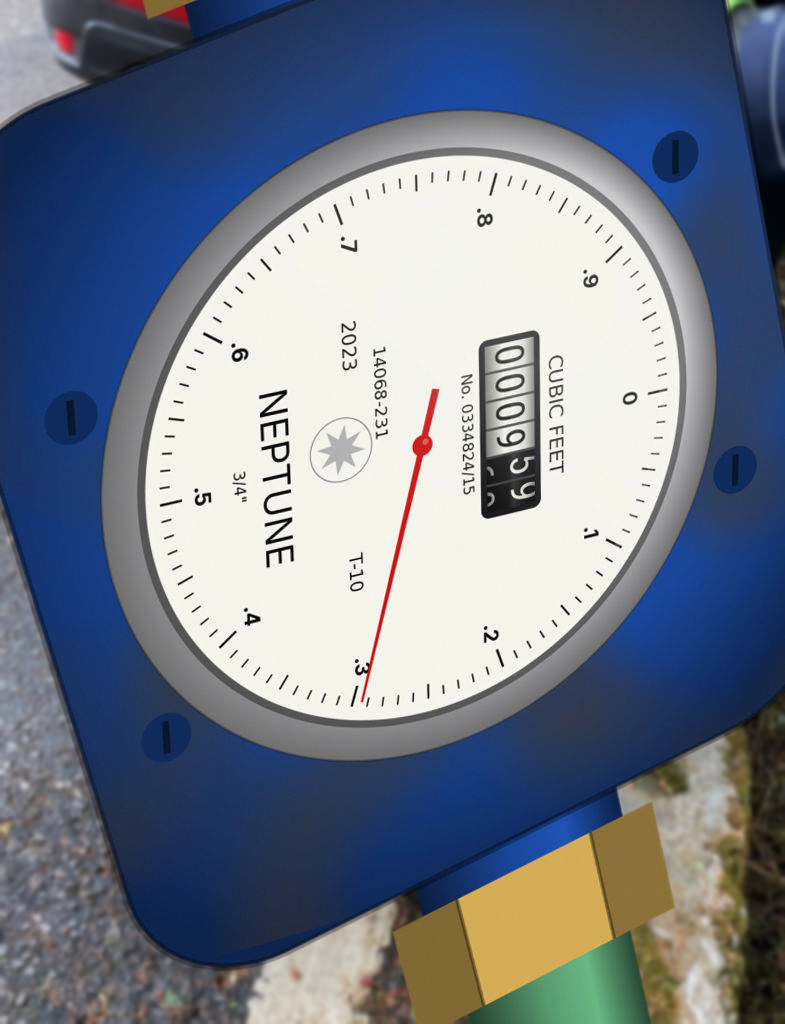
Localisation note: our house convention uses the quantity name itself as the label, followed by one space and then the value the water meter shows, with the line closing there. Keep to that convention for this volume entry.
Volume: 959.29 ft³
